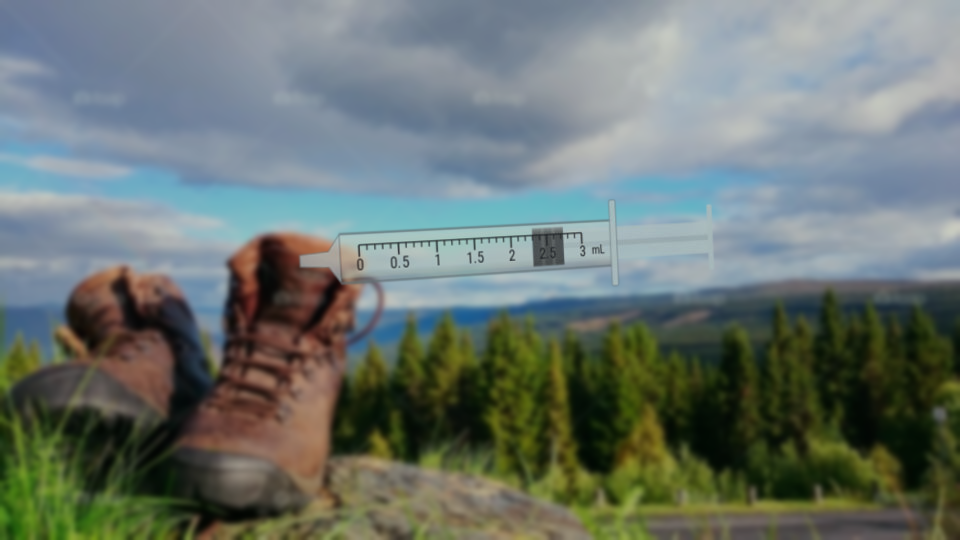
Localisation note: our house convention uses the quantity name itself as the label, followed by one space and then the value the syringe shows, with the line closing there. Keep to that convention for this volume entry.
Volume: 2.3 mL
